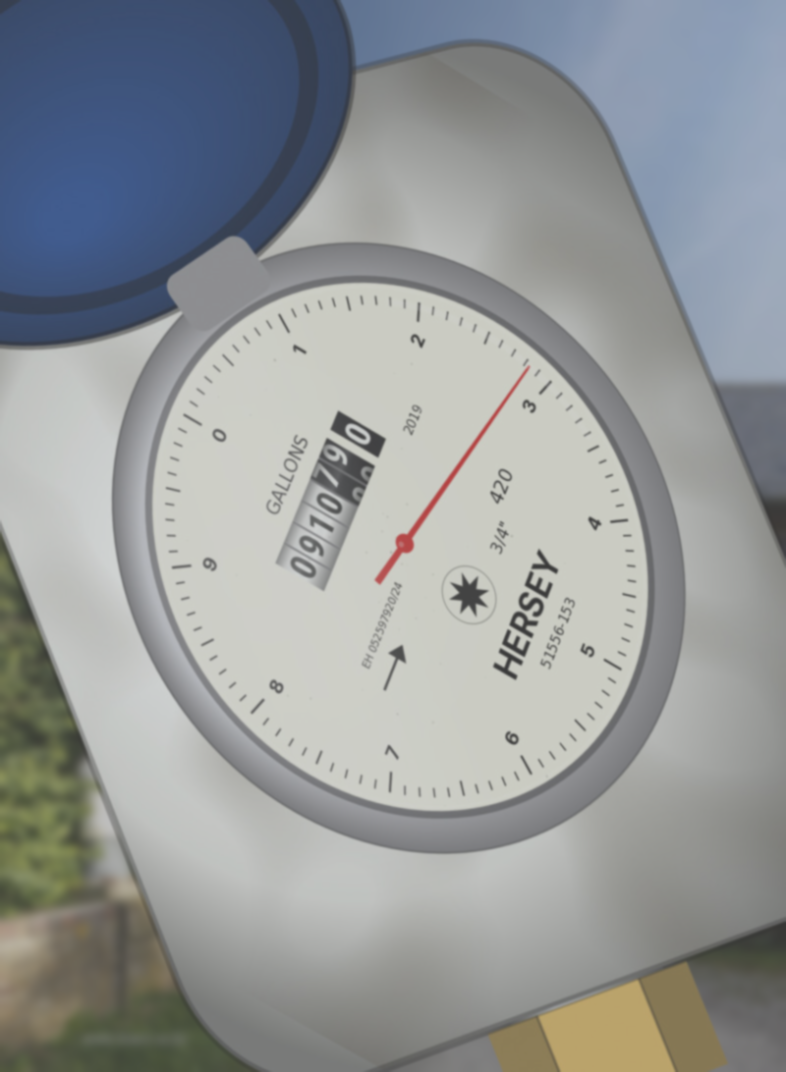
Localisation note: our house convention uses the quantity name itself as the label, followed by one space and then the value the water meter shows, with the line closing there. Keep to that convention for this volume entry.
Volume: 910792.8 gal
